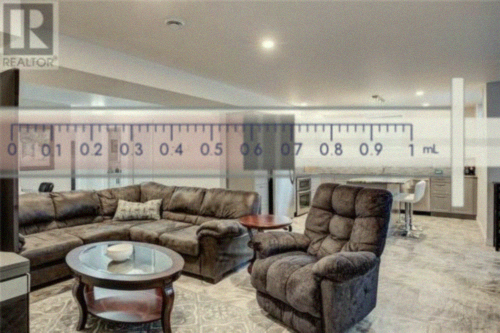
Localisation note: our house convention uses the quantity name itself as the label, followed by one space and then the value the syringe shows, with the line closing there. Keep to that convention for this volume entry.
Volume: 0.58 mL
